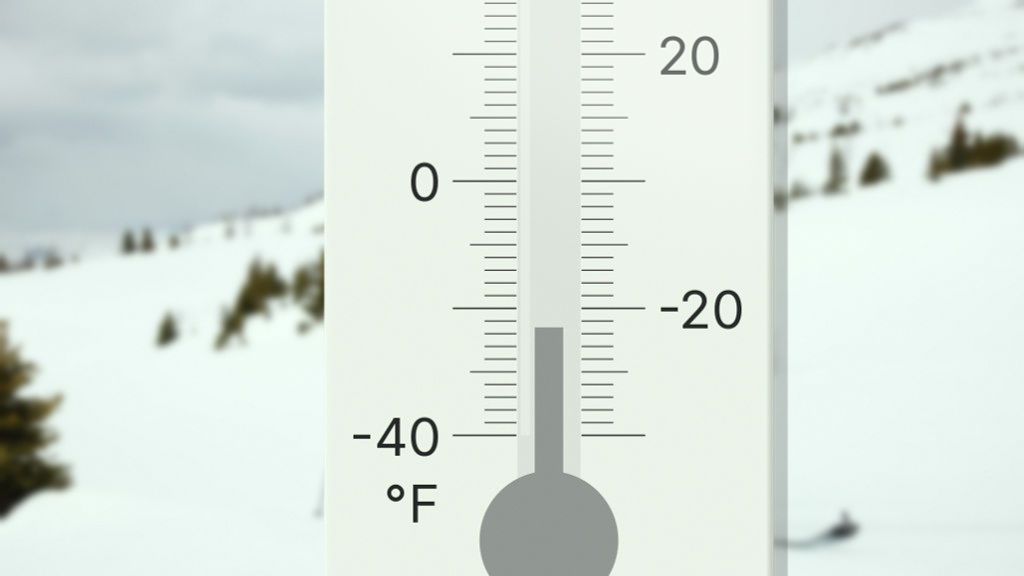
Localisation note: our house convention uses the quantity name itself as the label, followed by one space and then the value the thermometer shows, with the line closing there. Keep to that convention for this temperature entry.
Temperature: -23 °F
